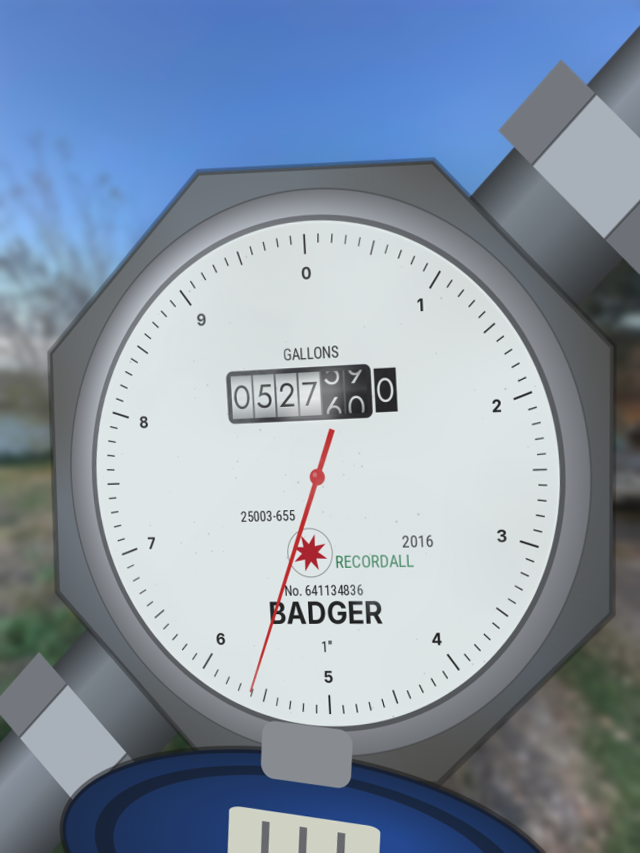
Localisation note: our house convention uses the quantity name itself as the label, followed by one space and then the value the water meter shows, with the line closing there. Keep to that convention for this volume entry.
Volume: 527595.6 gal
